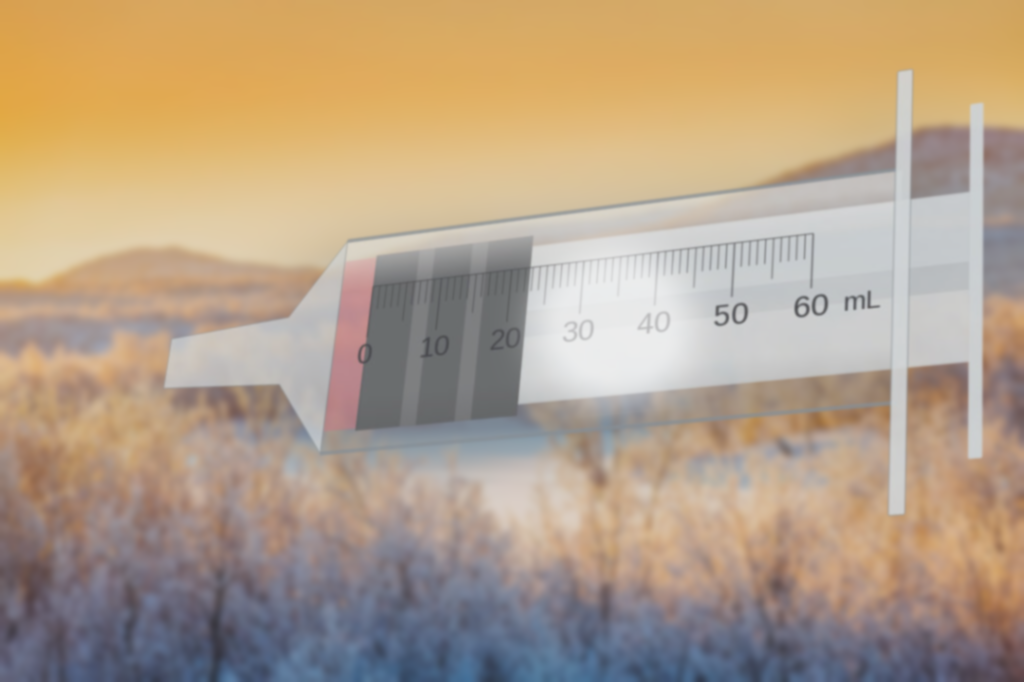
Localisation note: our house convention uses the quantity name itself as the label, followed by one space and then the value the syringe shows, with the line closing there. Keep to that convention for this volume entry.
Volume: 0 mL
